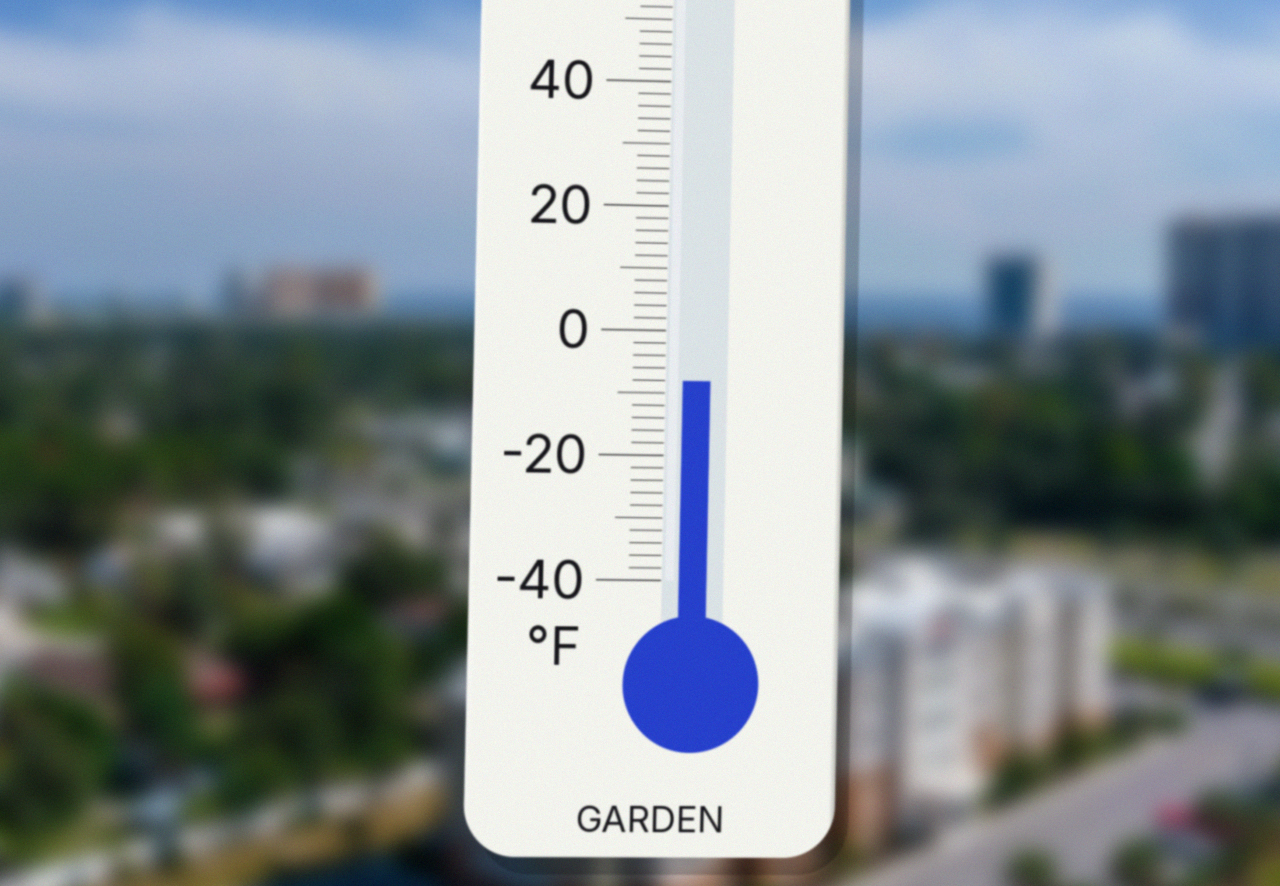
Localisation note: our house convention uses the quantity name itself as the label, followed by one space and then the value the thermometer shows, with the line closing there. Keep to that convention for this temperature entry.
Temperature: -8 °F
